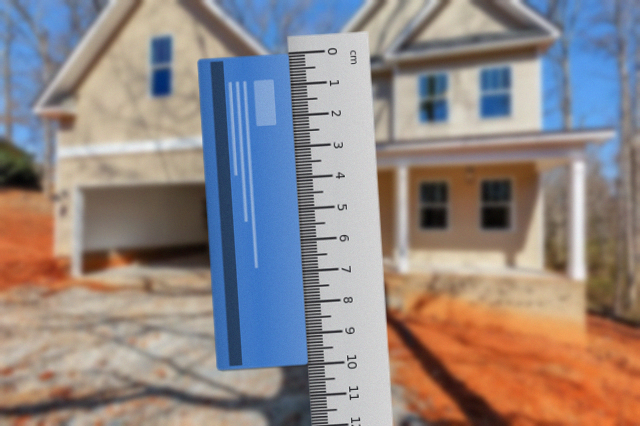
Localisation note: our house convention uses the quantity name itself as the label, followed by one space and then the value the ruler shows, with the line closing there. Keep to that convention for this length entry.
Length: 10 cm
